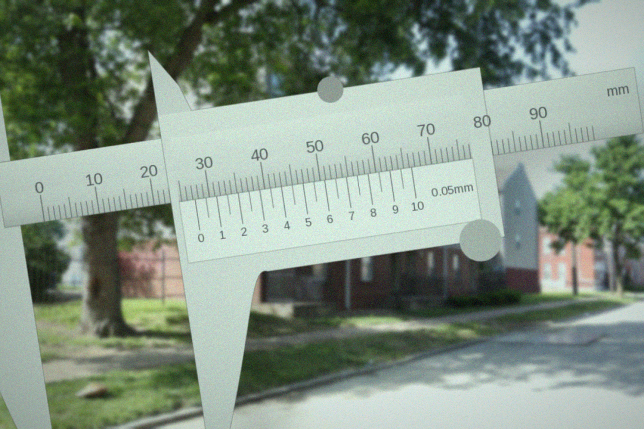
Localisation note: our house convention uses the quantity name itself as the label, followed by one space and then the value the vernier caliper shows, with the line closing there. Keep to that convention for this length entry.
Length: 27.4 mm
